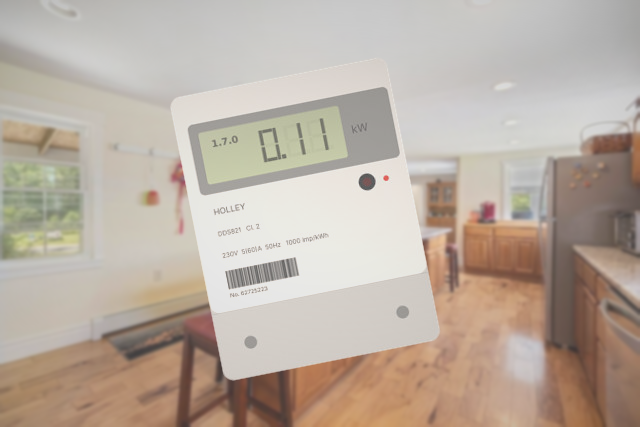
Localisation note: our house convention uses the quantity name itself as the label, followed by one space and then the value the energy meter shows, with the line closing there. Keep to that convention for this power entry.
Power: 0.11 kW
